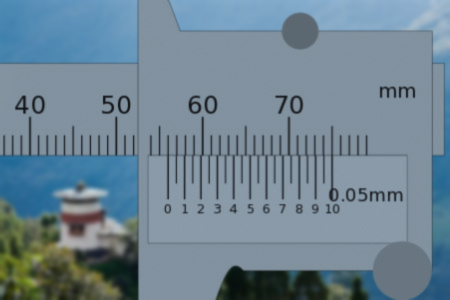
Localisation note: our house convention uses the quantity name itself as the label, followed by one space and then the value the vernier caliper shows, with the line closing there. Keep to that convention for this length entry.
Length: 56.0 mm
